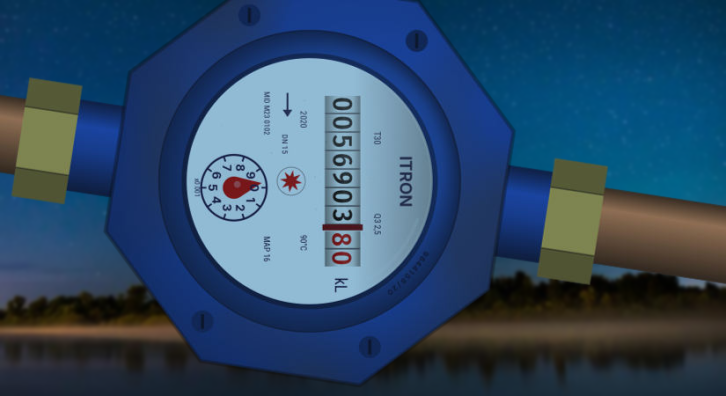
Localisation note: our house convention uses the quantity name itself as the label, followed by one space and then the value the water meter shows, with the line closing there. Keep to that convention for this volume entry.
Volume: 56903.799 kL
